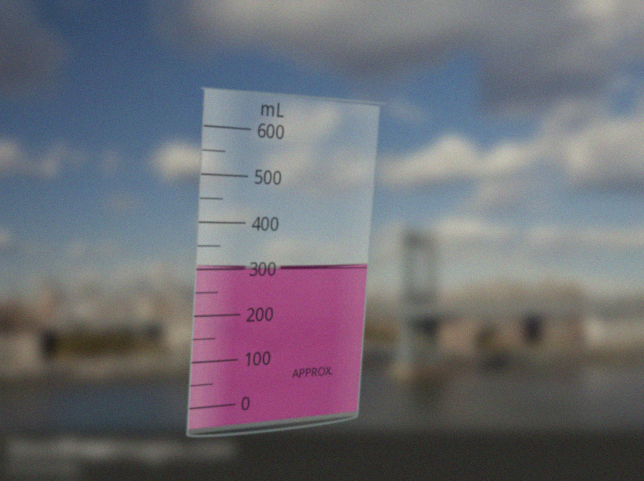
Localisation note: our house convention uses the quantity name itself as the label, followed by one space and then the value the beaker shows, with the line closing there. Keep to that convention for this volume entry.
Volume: 300 mL
